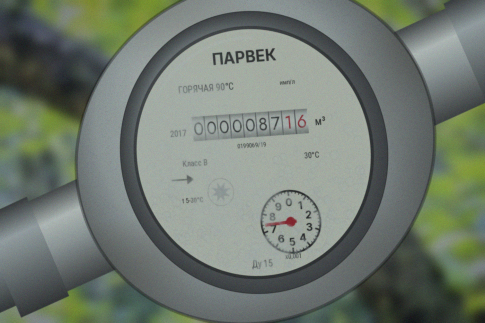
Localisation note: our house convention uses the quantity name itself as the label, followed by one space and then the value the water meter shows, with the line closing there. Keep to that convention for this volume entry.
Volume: 87.167 m³
